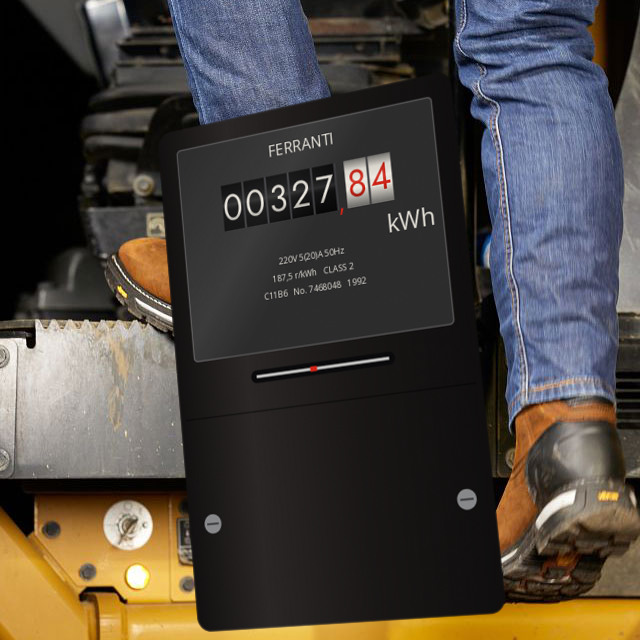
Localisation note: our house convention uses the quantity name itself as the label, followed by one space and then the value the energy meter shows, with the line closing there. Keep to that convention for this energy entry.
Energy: 327.84 kWh
